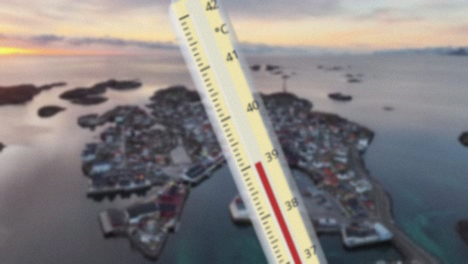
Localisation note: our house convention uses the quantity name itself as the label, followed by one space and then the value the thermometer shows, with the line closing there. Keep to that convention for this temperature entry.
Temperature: 39 °C
